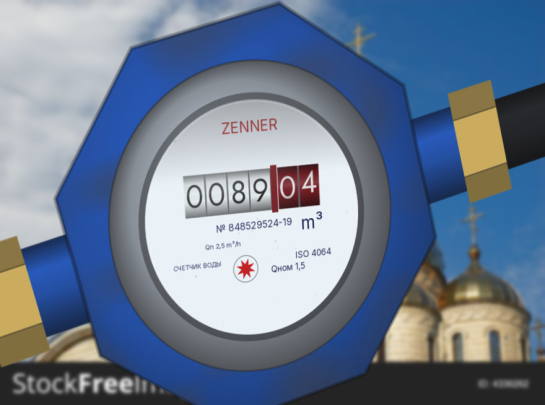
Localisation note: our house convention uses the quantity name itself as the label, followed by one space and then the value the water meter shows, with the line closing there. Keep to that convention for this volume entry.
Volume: 89.04 m³
